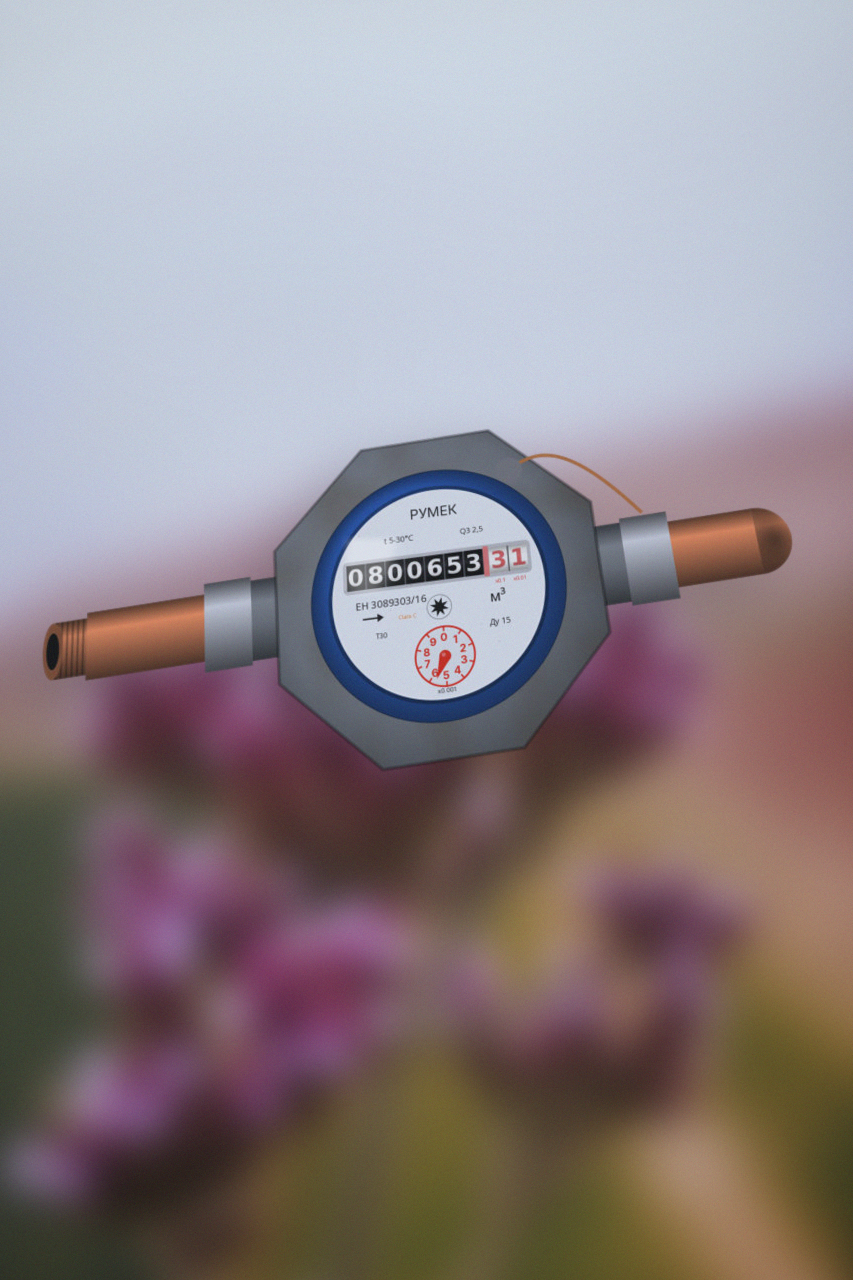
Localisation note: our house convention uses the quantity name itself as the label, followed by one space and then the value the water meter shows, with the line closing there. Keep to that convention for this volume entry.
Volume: 800653.315 m³
